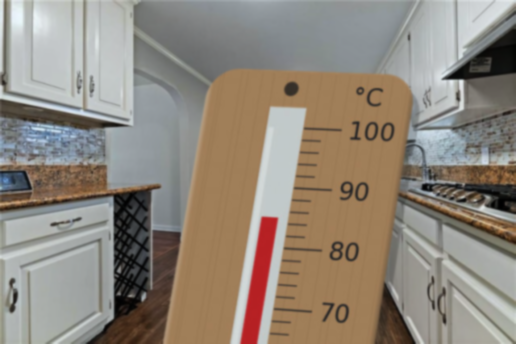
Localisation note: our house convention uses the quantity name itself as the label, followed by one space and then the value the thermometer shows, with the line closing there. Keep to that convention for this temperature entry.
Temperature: 85 °C
